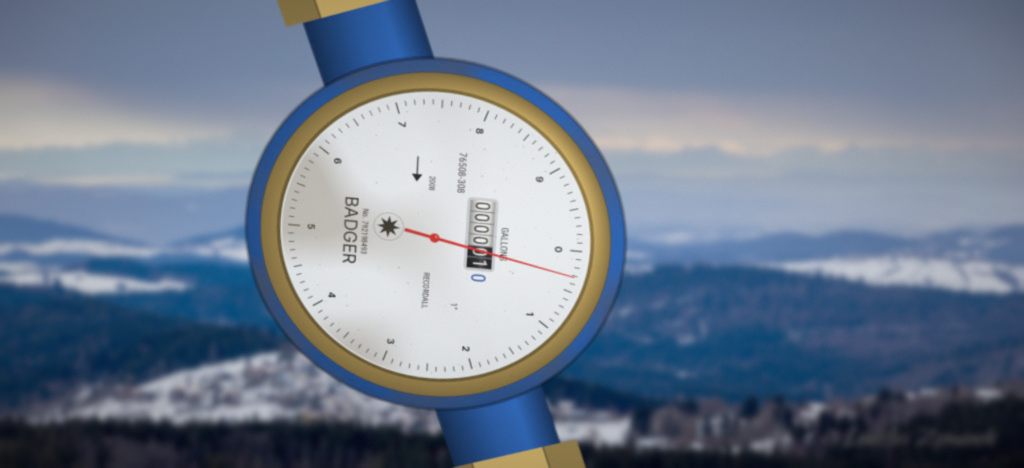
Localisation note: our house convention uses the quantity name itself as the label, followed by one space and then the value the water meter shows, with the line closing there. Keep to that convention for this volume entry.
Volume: 10.3 gal
